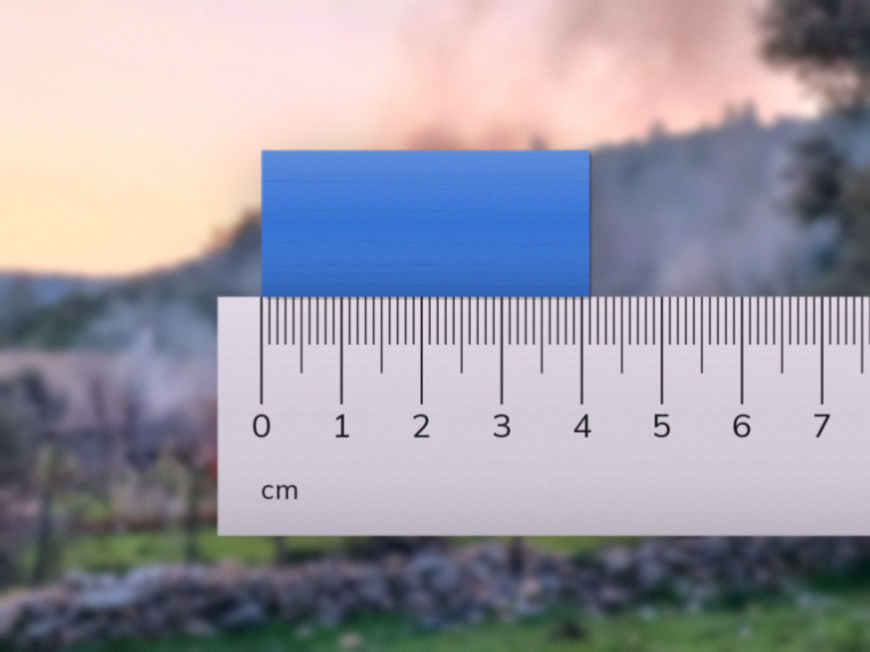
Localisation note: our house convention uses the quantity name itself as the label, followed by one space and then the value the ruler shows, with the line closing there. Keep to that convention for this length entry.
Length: 4.1 cm
